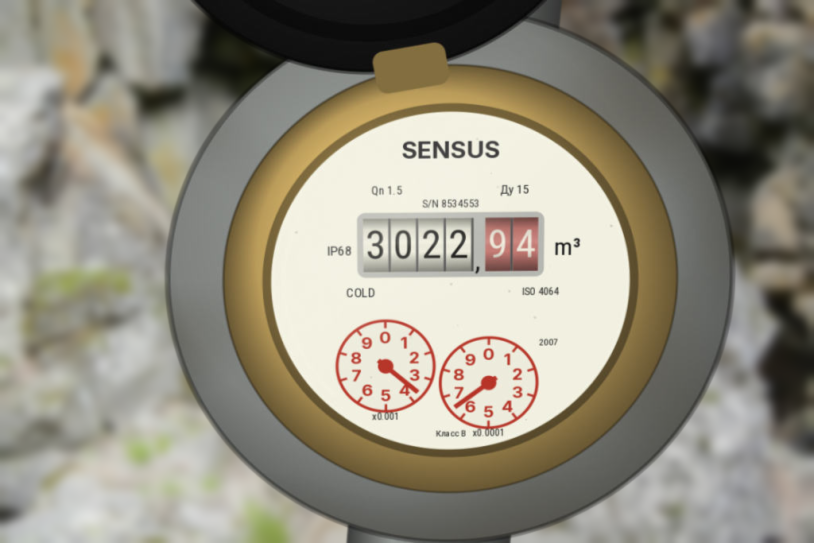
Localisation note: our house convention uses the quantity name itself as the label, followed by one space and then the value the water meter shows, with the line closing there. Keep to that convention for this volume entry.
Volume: 3022.9436 m³
